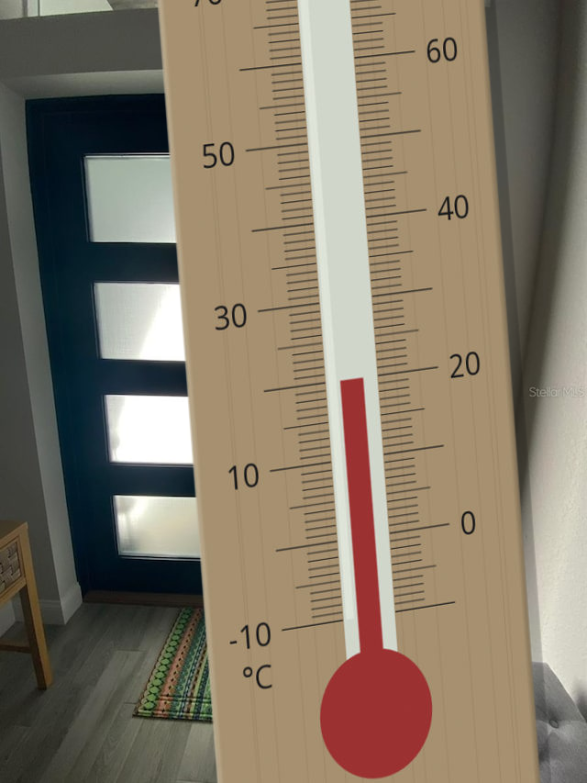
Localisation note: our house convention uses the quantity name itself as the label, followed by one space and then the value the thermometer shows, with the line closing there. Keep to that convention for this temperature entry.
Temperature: 20 °C
